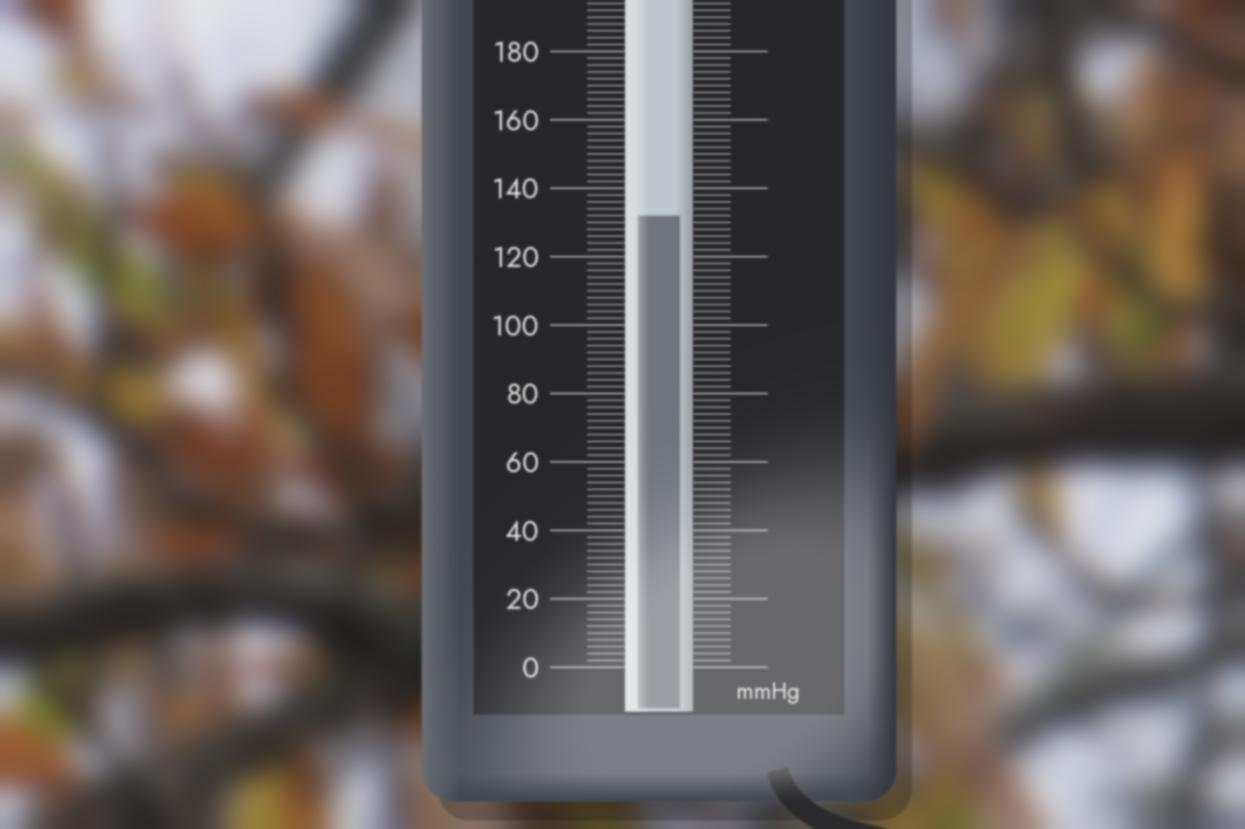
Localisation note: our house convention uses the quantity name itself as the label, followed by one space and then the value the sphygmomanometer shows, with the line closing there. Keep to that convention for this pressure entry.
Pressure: 132 mmHg
